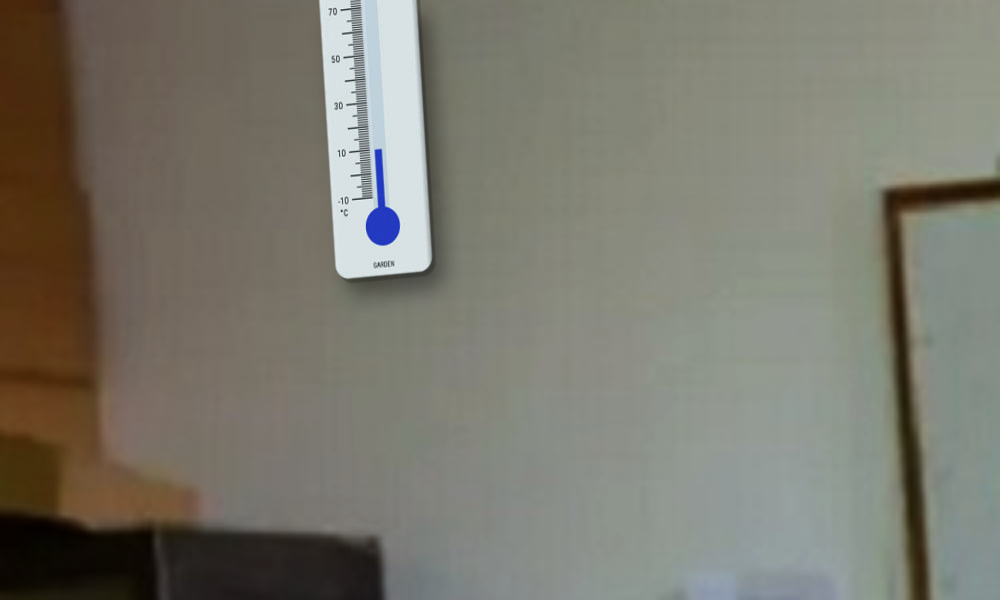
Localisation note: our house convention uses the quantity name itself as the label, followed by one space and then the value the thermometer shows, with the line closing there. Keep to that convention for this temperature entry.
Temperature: 10 °C
